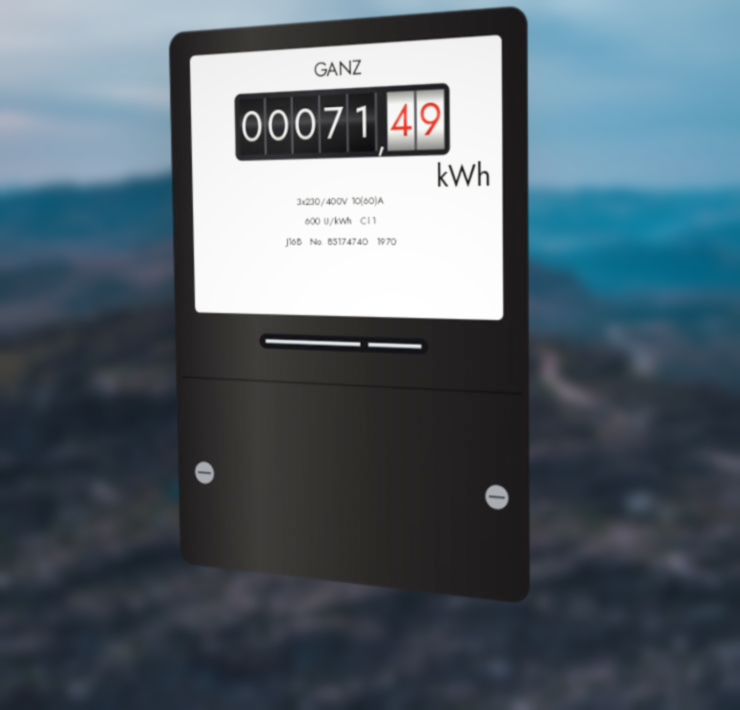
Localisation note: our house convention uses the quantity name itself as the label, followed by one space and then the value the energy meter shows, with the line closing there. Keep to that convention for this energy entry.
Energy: 71.49 kWh
